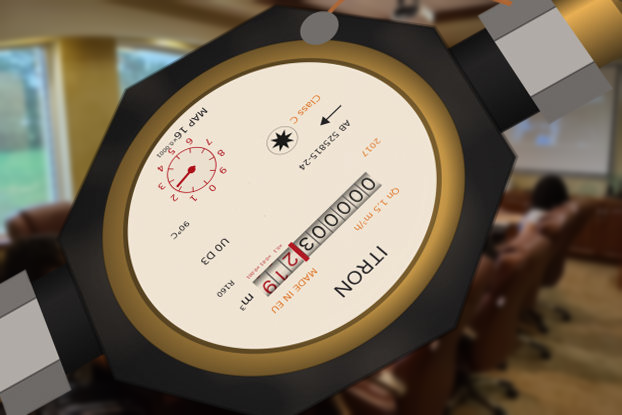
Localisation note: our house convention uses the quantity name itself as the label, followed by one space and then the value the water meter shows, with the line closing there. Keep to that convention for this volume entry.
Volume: 3.2192 m³
